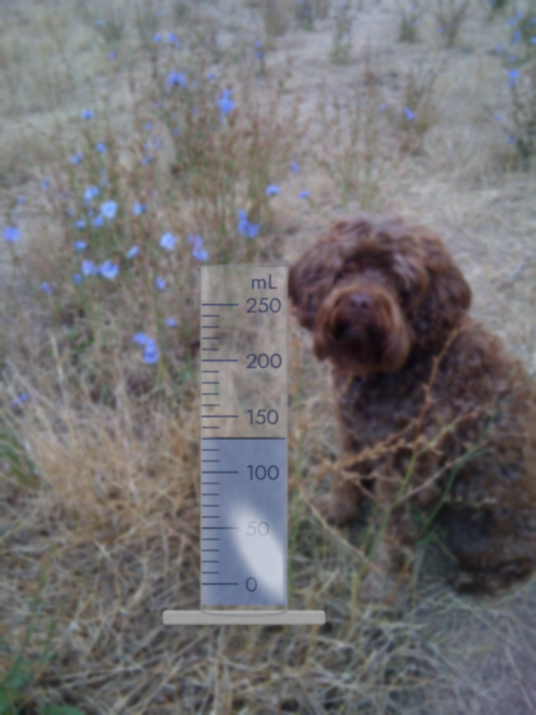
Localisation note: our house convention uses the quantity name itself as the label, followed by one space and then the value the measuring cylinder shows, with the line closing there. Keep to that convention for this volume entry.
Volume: 130 mL
